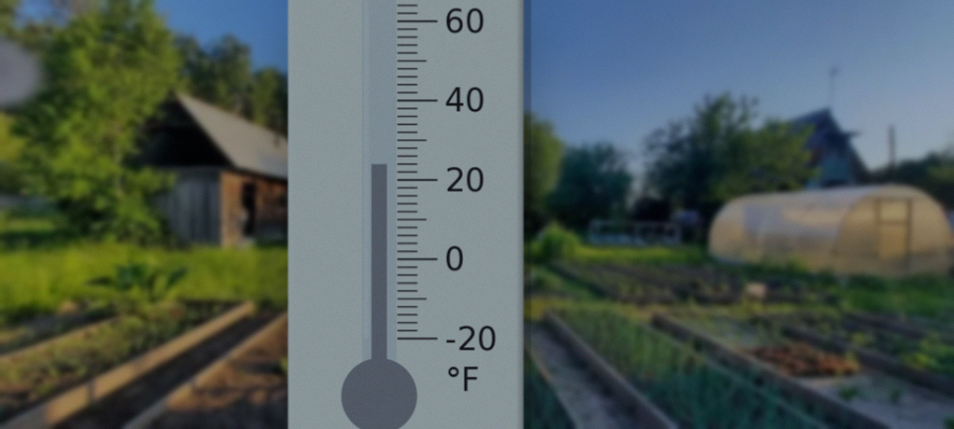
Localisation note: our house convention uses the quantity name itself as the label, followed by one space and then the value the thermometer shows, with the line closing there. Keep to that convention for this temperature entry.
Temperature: 24 °F
